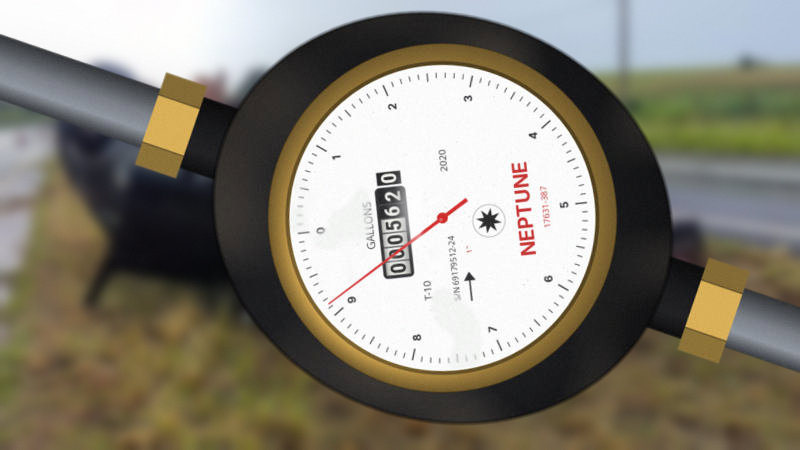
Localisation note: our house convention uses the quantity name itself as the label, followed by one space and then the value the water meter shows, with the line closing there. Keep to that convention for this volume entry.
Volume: 5619.1 gal
